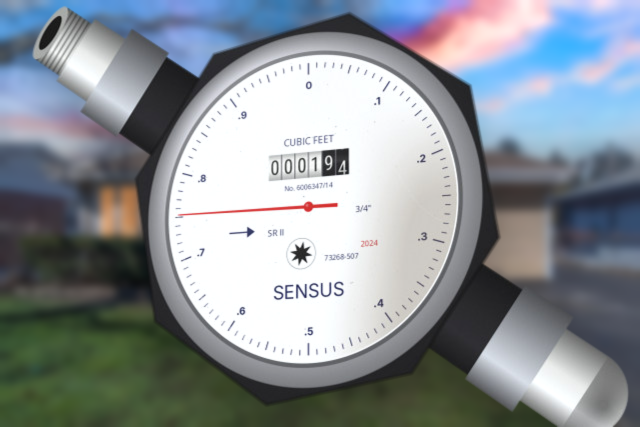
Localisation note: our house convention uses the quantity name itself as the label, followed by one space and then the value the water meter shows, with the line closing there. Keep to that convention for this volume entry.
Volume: 193.75 ft³
